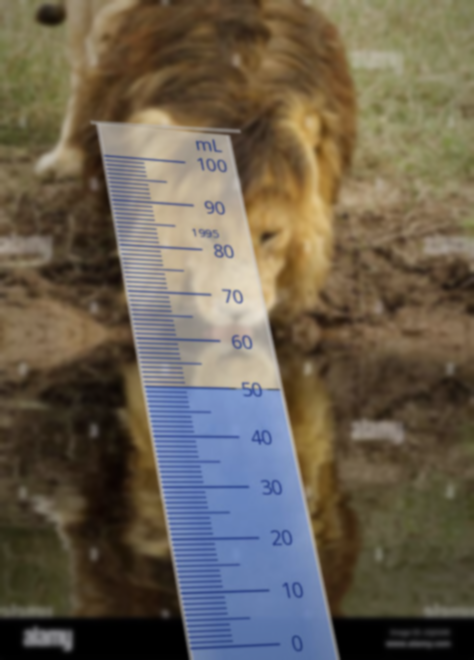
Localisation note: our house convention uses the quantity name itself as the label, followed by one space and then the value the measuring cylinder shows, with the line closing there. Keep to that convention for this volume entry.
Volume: 50 mL
